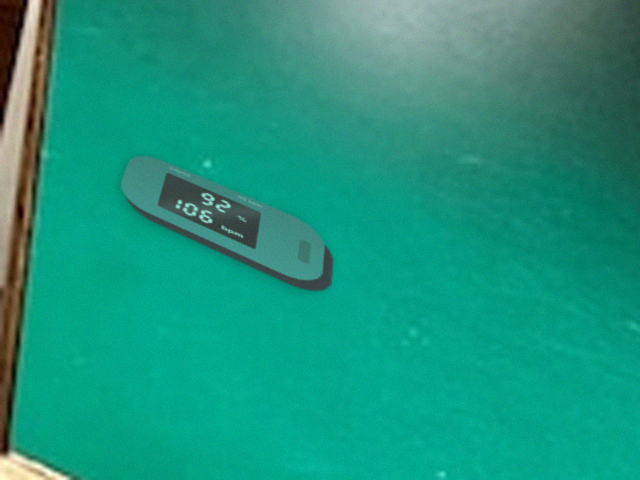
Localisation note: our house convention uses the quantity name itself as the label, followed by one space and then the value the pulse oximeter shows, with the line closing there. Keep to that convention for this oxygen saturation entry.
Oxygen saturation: 92 %
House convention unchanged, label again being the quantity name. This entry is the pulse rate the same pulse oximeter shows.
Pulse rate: 106 bpm
